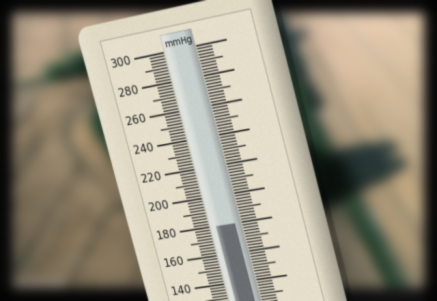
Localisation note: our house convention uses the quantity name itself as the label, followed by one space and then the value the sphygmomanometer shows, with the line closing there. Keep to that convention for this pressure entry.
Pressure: 180 mmHg
